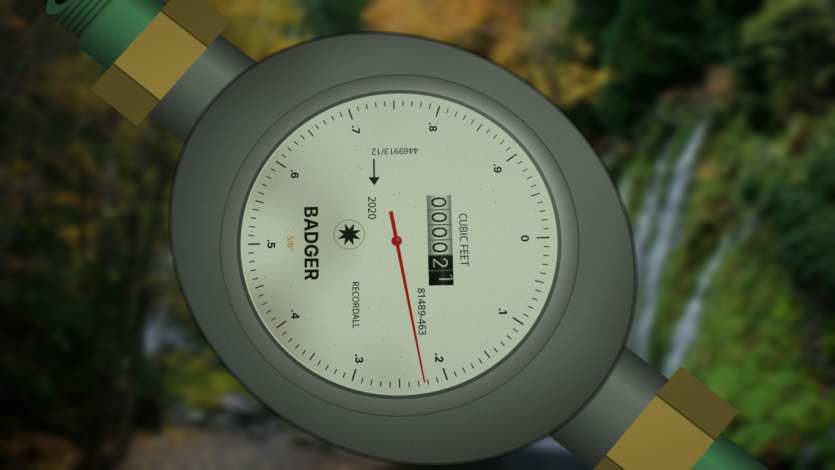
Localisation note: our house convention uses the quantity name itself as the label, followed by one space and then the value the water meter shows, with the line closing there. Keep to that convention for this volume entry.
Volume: 21.22 ft³
